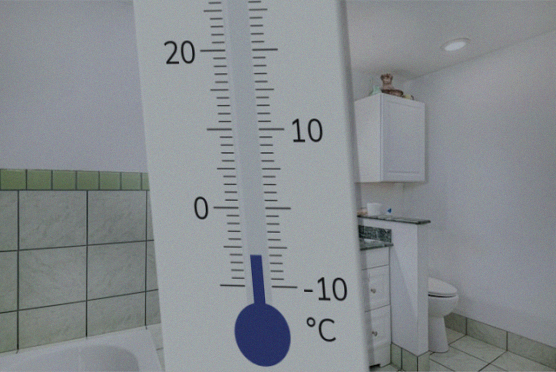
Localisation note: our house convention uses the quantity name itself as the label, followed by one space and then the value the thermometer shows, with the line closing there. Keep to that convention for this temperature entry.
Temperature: -6 °C
